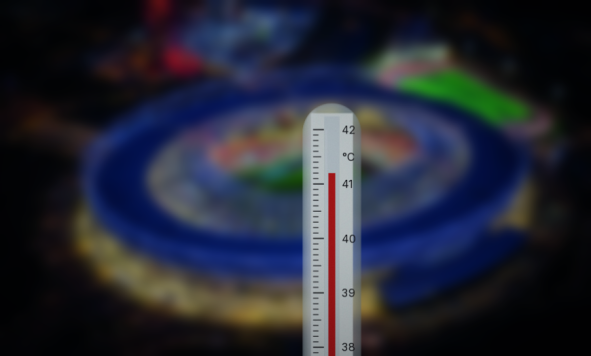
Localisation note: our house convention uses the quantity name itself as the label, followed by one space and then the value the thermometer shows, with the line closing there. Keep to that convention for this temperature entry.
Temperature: 41.2 °C
